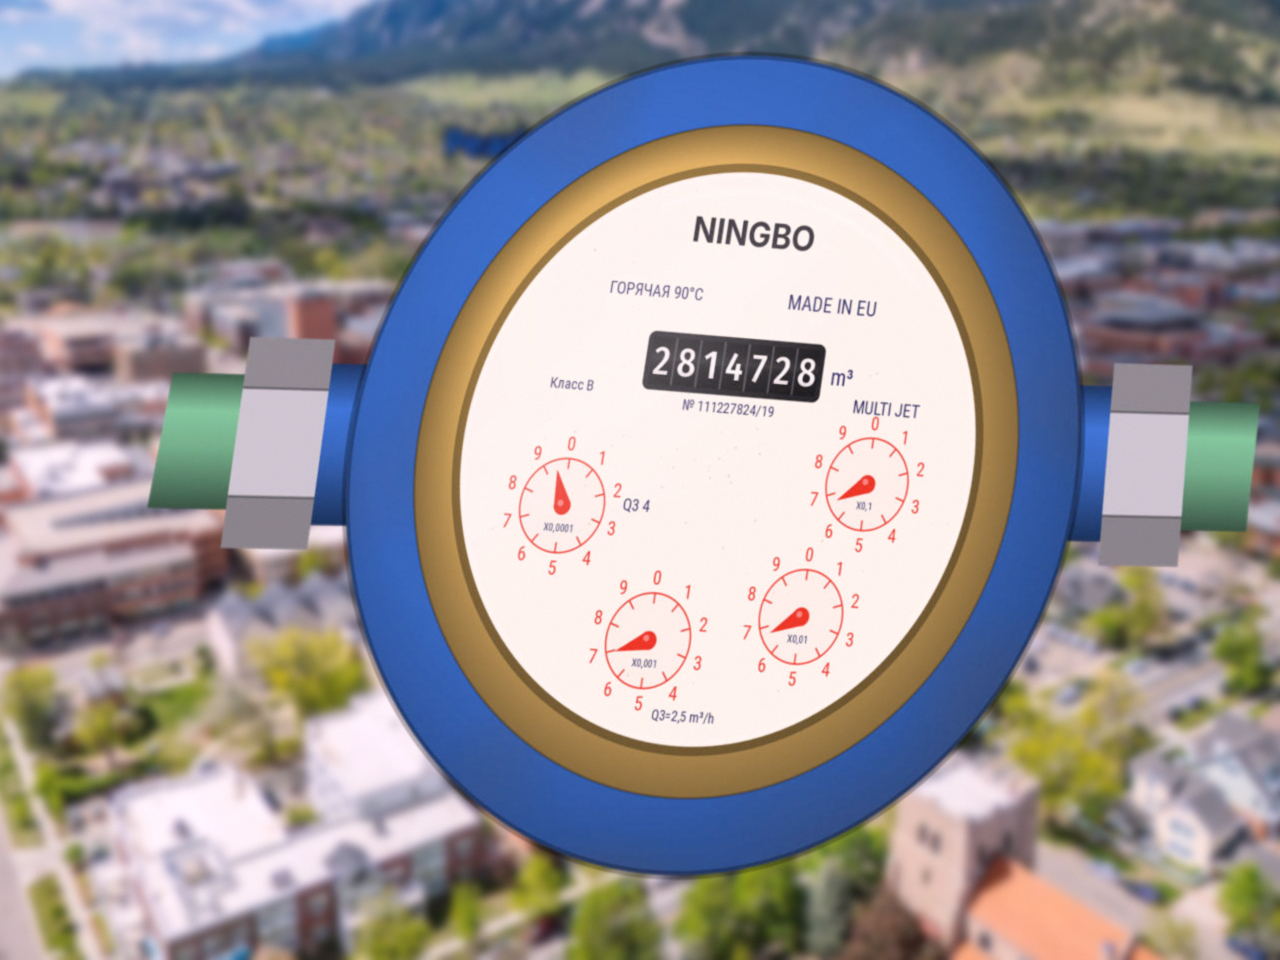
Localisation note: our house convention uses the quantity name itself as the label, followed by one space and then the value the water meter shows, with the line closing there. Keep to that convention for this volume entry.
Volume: 2814728.6669 m³
